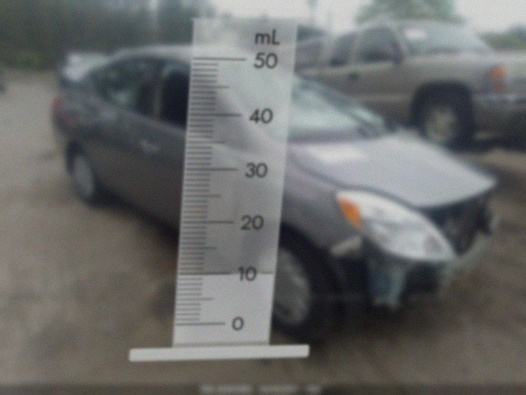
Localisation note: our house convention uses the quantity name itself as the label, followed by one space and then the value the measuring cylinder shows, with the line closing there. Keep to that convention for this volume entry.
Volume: 10 mL
